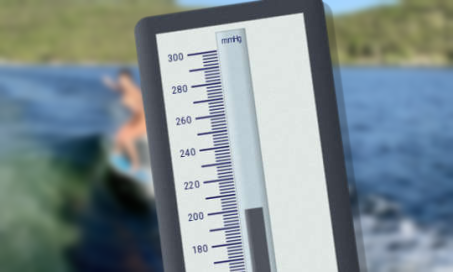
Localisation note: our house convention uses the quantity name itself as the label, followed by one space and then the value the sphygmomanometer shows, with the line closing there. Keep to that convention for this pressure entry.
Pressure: 200 mmHg
